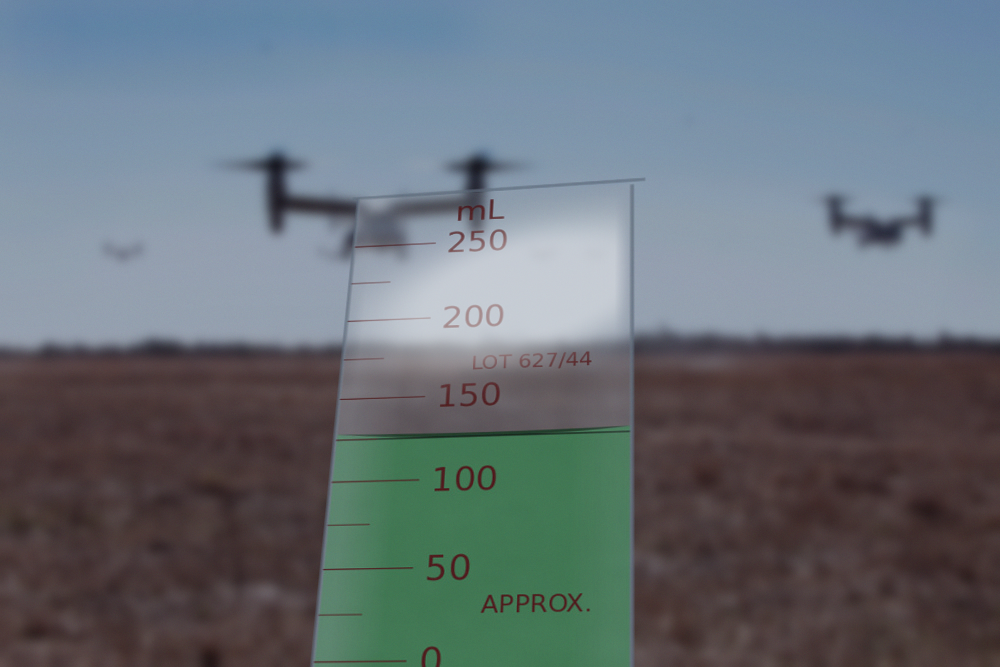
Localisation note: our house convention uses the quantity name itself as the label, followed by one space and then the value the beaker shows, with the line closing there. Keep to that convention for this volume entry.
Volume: 125 mL
